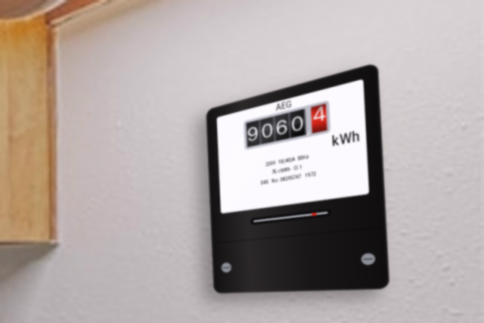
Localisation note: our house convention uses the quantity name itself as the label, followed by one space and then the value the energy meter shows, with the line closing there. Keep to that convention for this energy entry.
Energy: 9060.4 kWh
